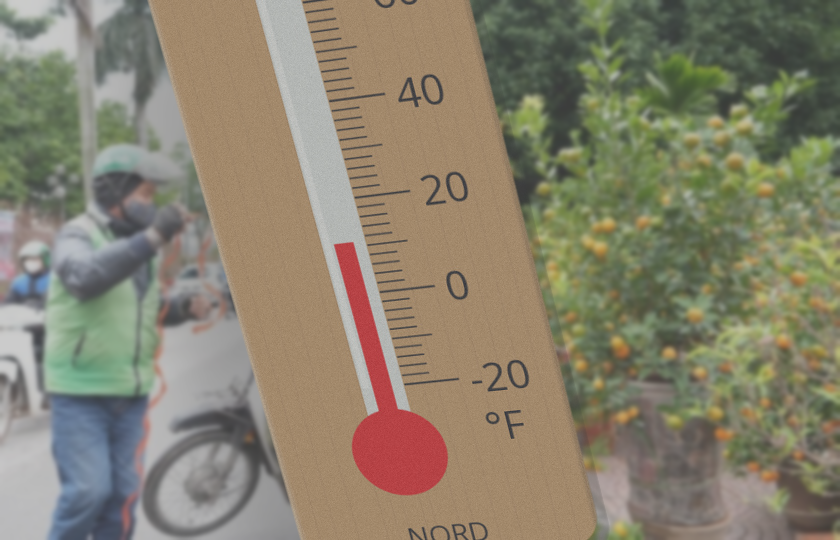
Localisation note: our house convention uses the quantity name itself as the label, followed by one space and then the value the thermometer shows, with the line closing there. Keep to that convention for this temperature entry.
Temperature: 11 °F
